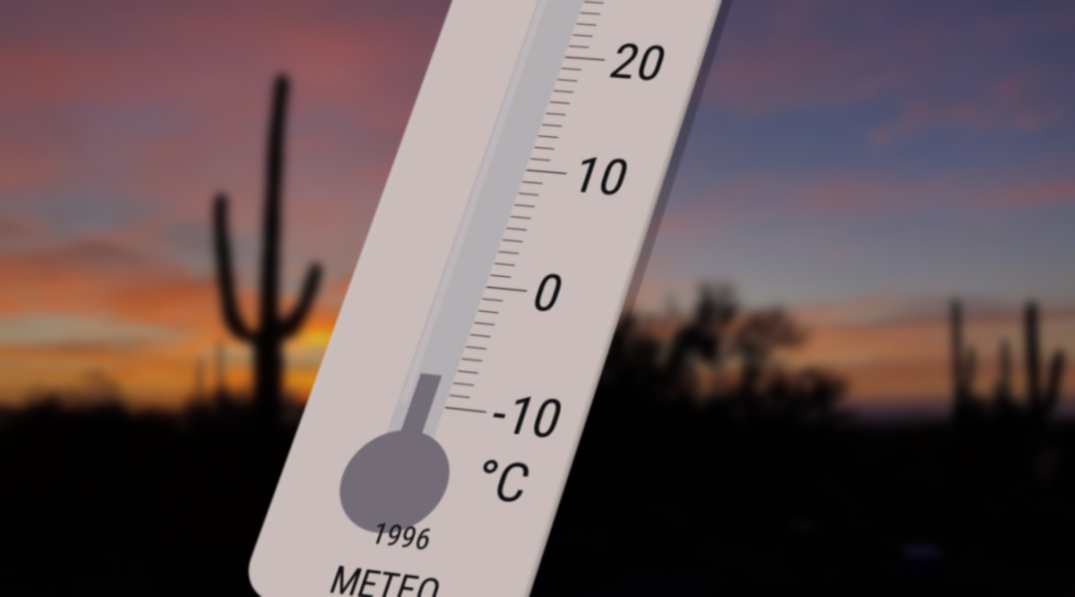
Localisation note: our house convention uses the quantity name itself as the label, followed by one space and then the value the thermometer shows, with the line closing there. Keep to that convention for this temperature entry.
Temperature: -7.5 °C
